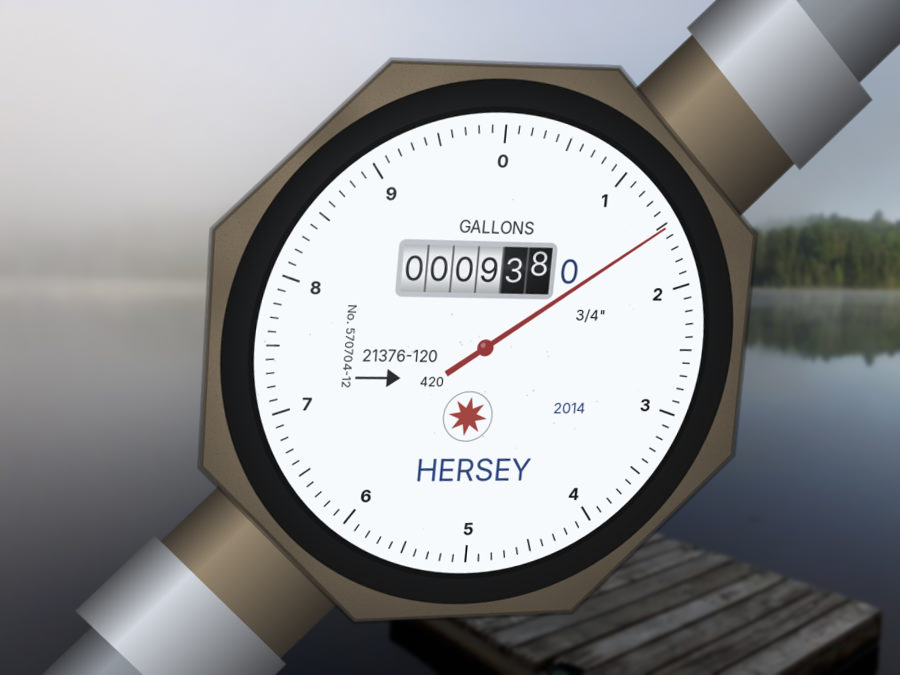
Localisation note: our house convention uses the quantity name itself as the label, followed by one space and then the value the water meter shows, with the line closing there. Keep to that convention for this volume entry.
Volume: 9381.5 gal
